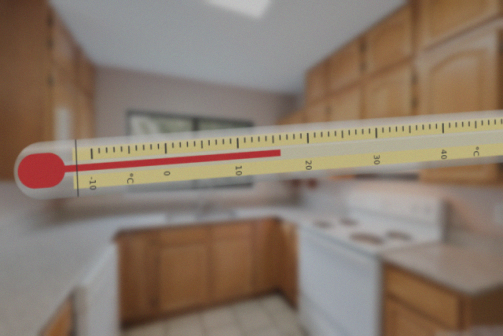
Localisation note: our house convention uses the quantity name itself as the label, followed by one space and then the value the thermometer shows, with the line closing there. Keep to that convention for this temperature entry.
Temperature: 16 °C
